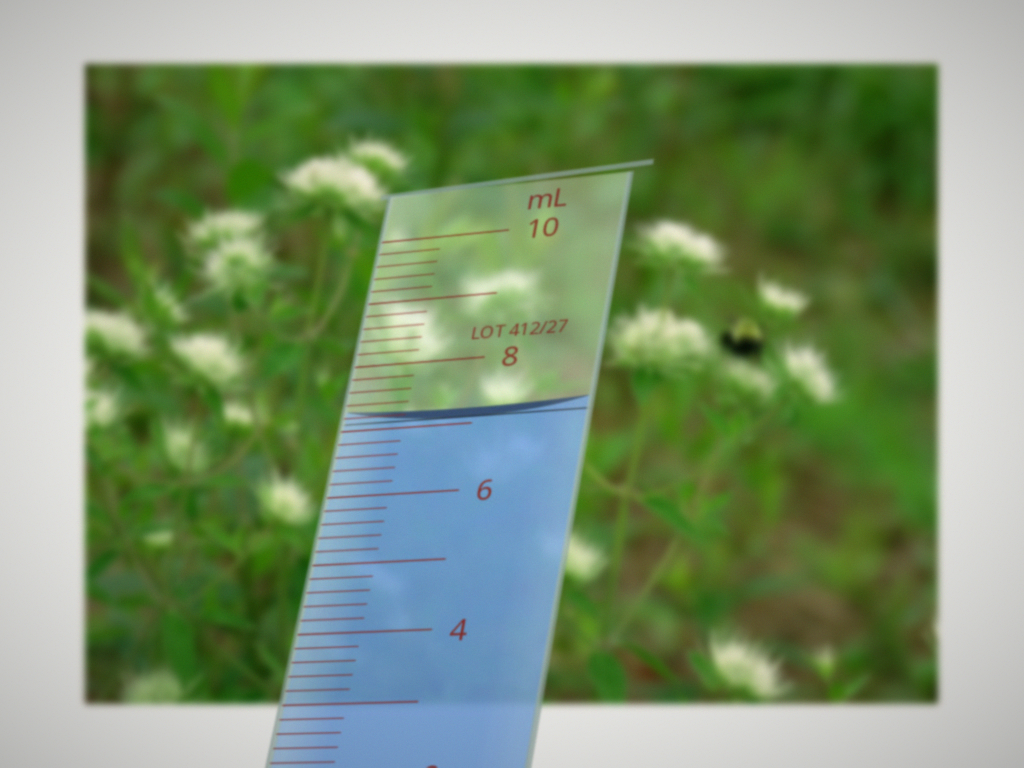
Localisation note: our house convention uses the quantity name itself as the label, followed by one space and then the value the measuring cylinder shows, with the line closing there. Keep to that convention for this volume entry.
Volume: 7.1 mL
